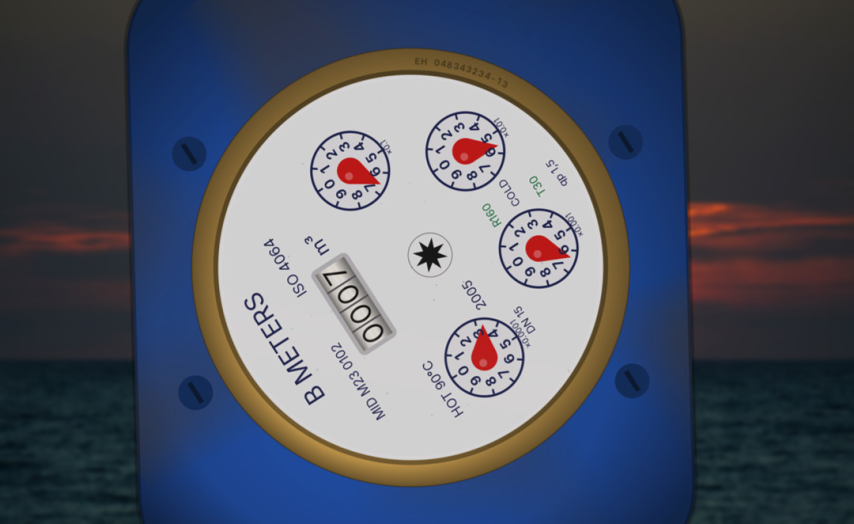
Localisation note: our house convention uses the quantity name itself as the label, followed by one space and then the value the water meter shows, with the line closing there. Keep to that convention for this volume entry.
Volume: 7.6563 m³
